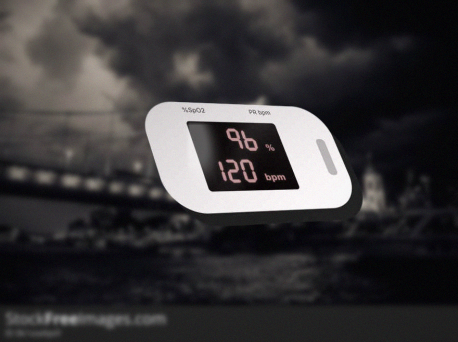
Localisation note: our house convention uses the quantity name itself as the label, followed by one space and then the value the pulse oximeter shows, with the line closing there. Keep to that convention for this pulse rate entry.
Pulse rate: 120 bpm
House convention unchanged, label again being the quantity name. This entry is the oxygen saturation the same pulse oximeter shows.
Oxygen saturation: 96 %
